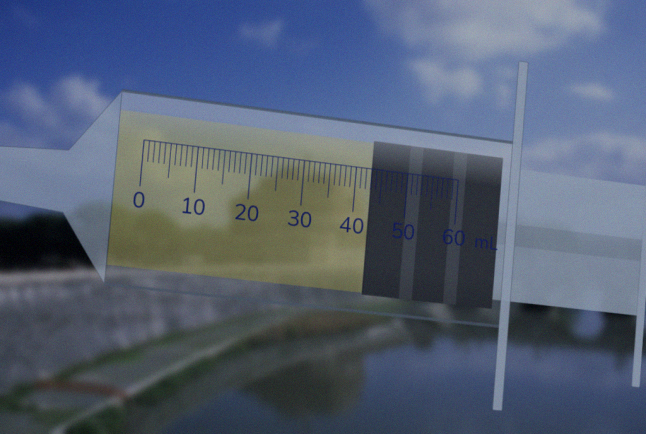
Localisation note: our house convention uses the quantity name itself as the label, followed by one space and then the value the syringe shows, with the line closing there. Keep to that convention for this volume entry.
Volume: 43 mL
